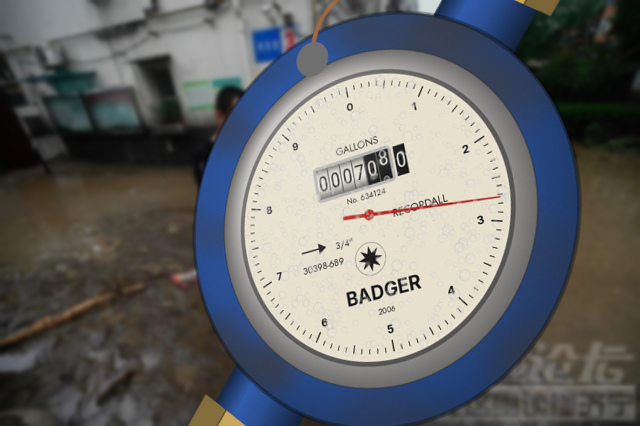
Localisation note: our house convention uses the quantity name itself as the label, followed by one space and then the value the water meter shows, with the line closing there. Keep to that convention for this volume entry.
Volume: 7082.7 gal
